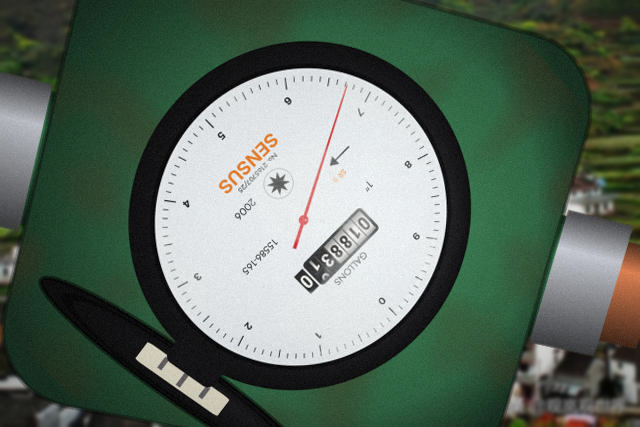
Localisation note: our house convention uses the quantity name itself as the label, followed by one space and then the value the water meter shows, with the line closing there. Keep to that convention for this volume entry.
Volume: 188306.7 gal
